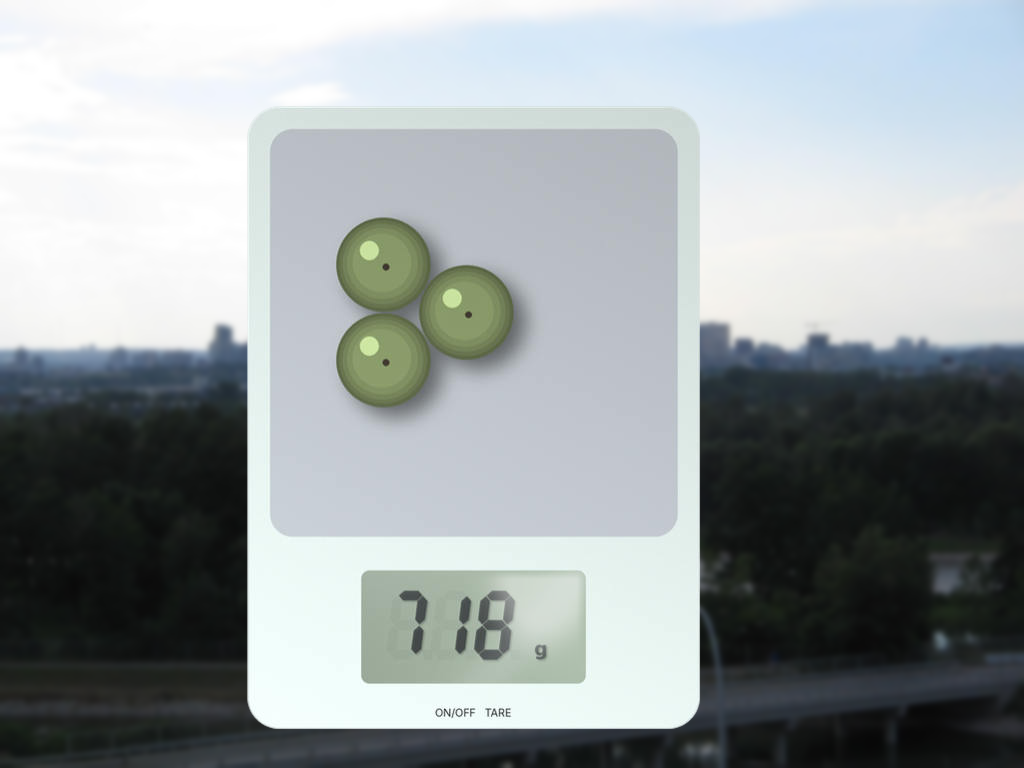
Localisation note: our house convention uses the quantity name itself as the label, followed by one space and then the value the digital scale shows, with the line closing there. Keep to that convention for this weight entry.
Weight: 718 g
